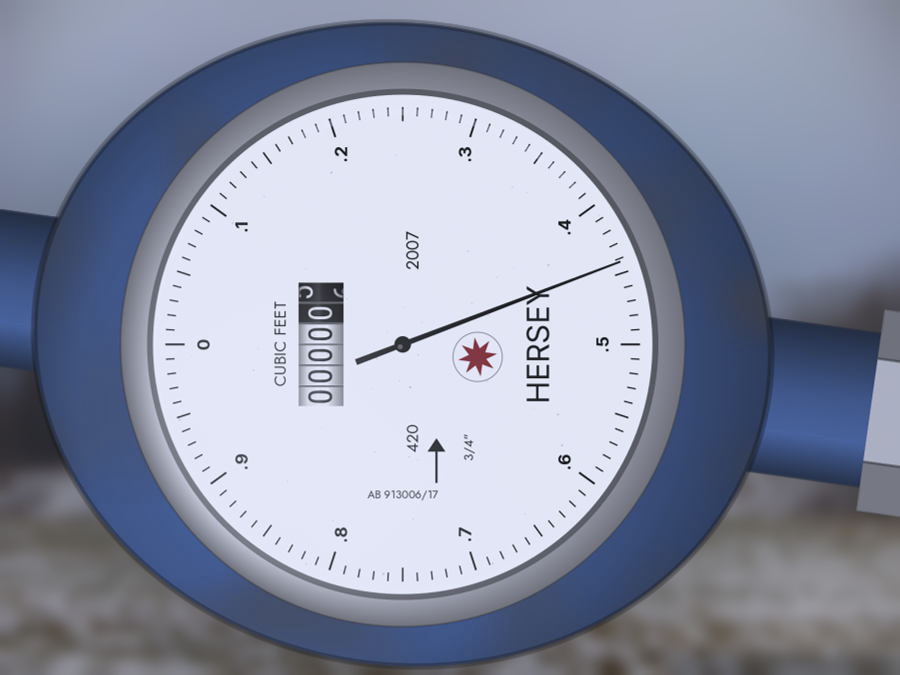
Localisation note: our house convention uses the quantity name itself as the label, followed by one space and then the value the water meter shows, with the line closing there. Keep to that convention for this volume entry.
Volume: 5.44 ft³
